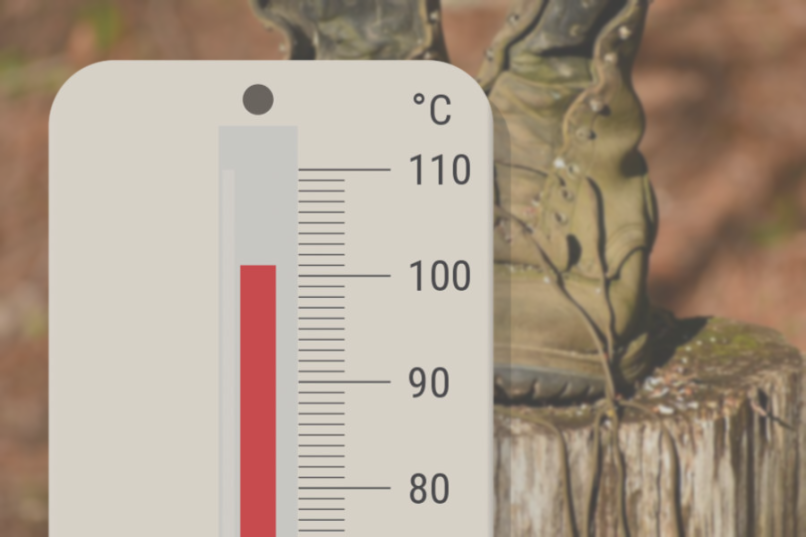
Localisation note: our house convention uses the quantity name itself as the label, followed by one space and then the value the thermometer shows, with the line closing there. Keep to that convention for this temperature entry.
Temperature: 101 °C
